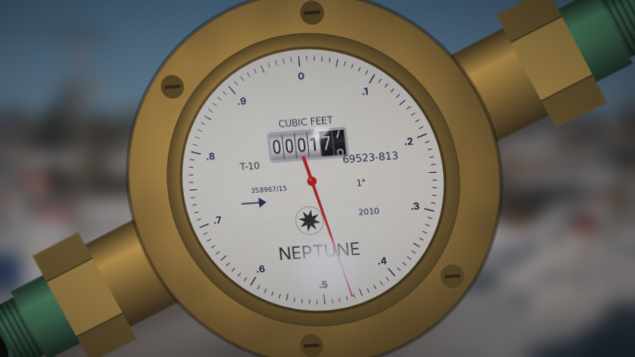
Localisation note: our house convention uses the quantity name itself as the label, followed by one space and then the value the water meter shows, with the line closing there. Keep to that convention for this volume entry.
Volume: 177.46 ft³
